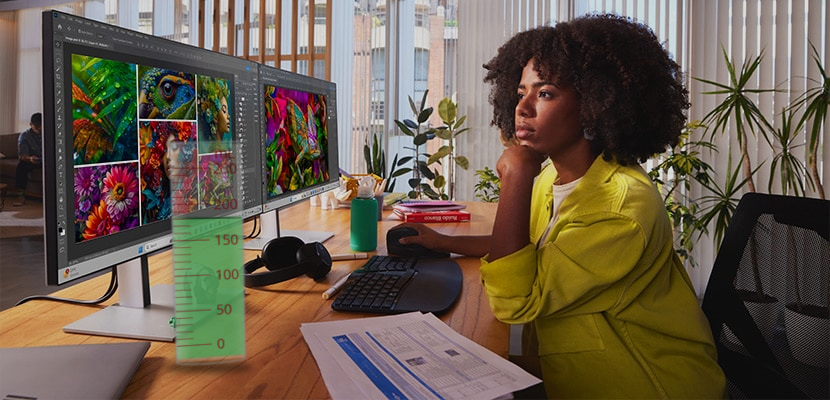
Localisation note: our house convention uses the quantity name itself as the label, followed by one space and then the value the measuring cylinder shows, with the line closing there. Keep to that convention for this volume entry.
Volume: 180 mL
